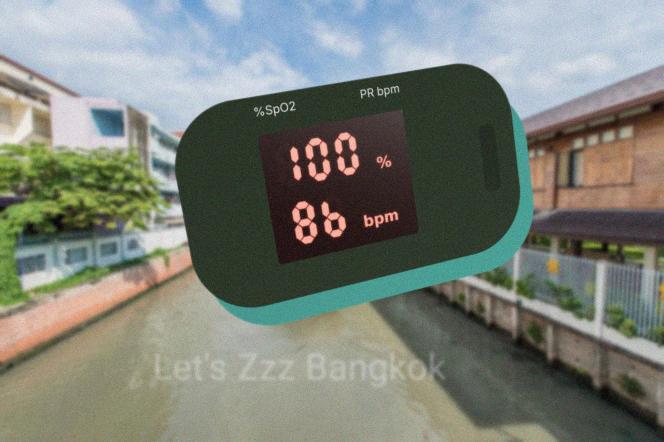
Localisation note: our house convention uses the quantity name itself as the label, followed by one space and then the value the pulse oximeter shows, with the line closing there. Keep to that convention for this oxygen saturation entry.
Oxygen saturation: 100 %
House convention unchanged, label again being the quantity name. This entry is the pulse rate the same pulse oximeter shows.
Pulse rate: 86 bpm
